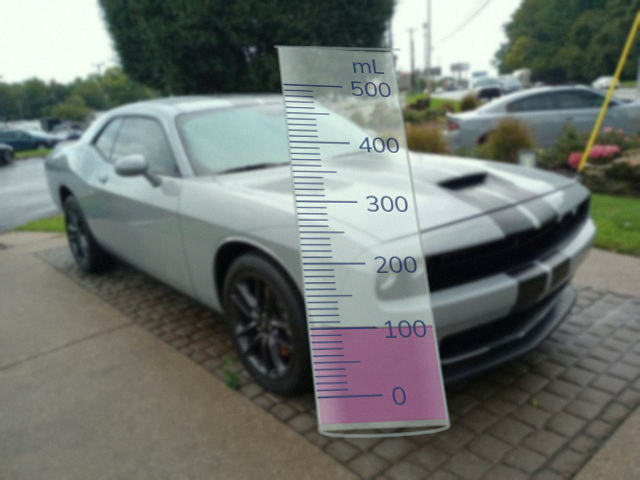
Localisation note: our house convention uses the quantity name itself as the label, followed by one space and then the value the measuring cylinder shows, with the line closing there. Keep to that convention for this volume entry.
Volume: 100 mL
